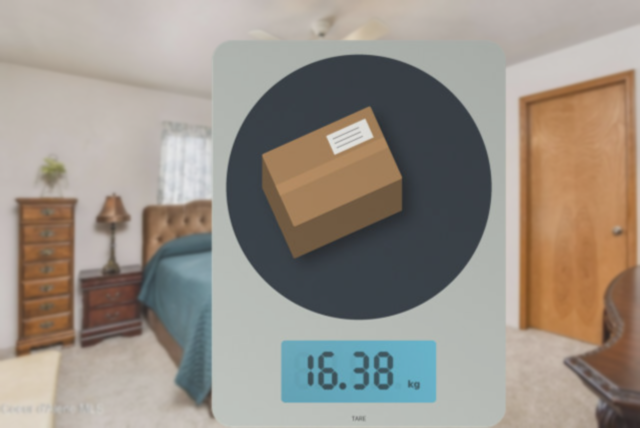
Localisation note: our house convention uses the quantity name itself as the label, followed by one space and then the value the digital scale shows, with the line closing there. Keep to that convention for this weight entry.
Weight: 16.38 kg
